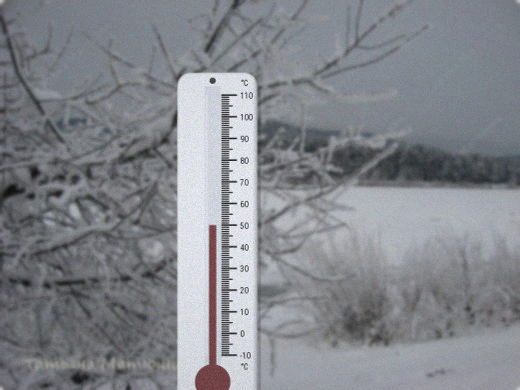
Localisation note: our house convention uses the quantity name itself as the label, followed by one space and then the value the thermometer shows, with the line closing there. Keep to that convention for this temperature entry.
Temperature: 50 °C
